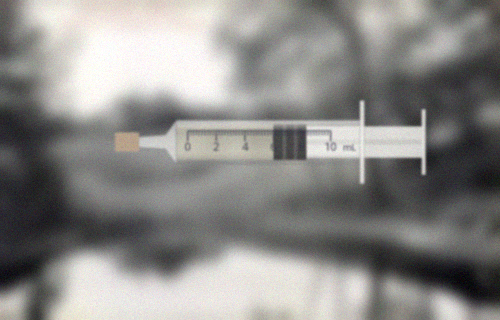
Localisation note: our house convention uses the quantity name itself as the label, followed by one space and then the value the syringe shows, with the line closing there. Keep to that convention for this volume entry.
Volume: 6 mL
